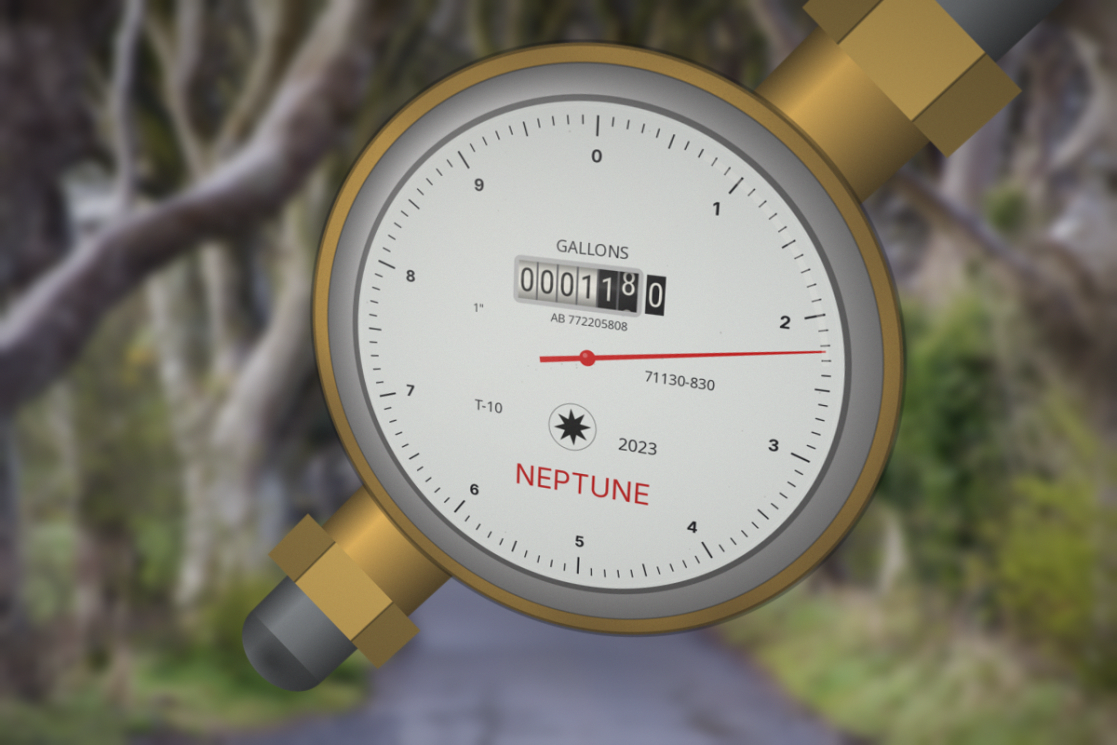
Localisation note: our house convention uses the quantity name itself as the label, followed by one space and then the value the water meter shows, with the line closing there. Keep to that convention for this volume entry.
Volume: 1182.2 gal
